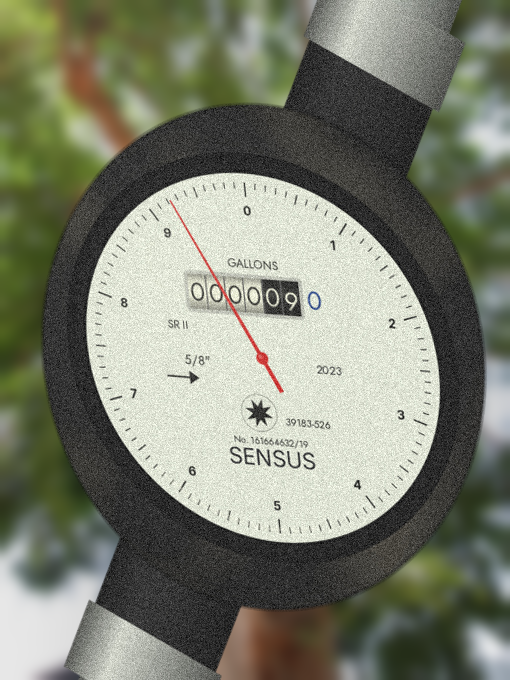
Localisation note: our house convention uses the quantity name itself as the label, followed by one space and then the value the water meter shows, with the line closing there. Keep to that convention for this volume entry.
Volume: 89.2 gal
